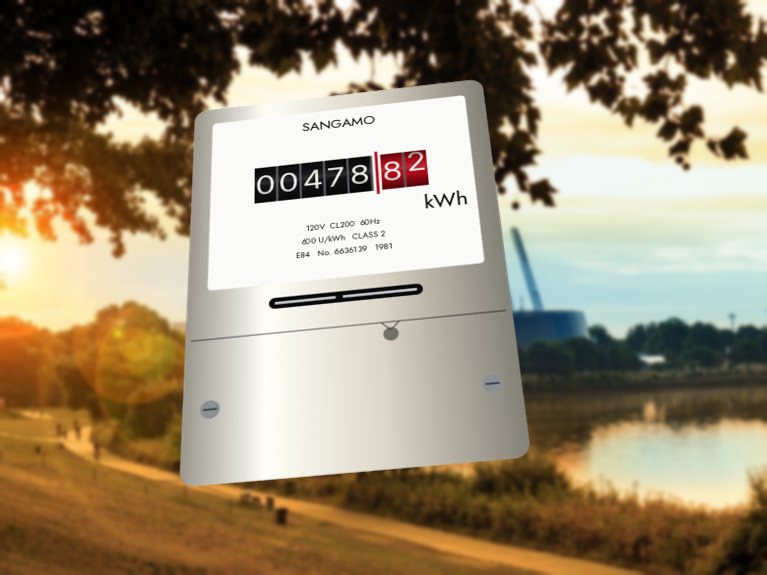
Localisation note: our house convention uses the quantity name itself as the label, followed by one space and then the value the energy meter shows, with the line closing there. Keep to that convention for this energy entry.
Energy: 478.82 kWh
